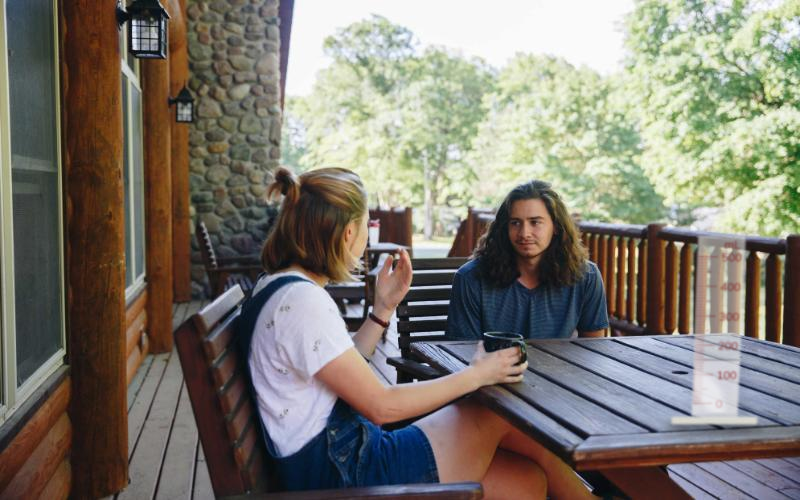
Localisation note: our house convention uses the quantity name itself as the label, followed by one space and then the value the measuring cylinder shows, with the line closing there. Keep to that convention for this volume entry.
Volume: 150 mL
